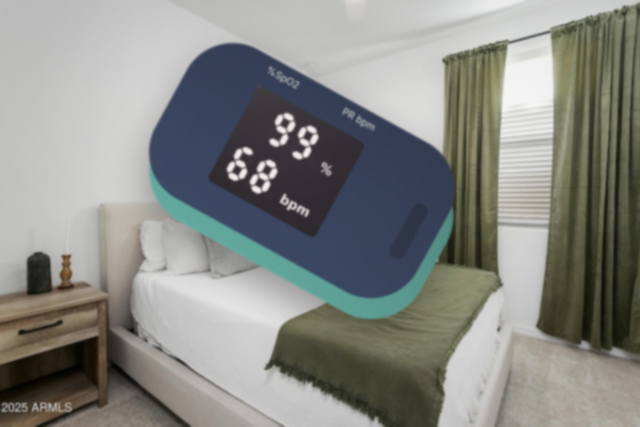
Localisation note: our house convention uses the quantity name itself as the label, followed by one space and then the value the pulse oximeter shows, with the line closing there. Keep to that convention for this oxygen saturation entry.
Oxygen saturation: 99 %
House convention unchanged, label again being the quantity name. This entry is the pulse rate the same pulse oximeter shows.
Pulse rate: 68 bpm
